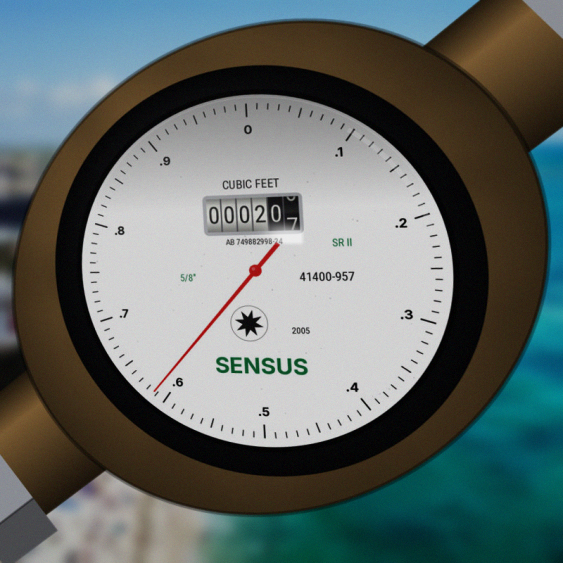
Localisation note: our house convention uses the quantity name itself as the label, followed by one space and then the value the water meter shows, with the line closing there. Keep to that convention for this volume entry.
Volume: 206.61 ft³
